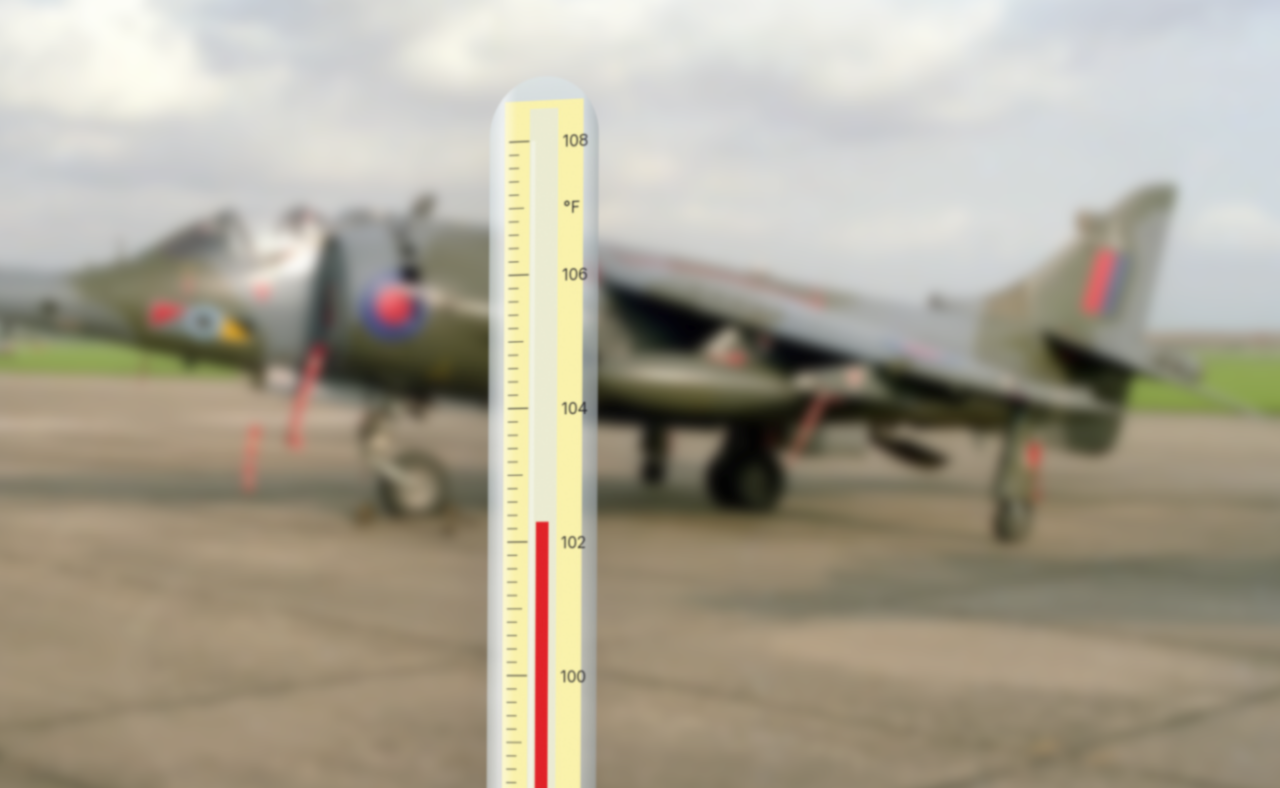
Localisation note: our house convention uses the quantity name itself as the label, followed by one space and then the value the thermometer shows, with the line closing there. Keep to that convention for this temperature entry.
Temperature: 102.3 °F
